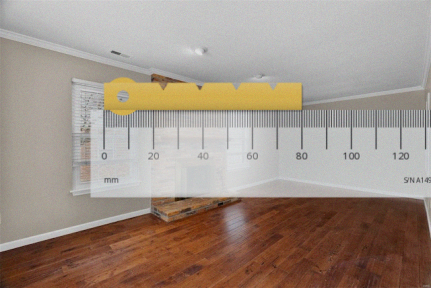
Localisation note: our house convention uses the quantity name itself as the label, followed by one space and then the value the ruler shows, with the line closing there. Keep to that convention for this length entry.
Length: 80 mm
